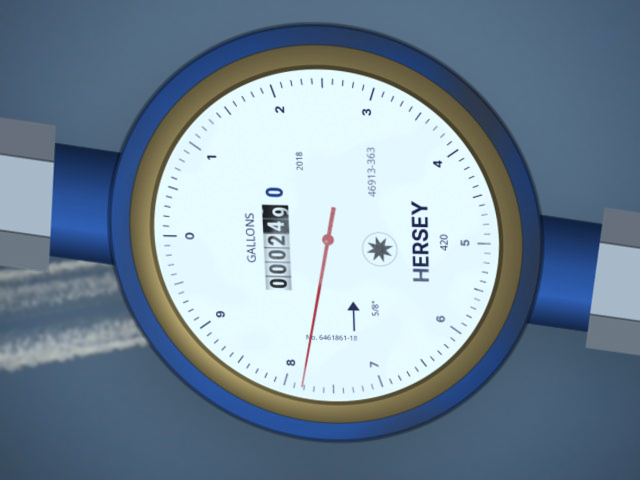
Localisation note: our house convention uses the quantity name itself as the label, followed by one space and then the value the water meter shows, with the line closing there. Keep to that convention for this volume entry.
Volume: 2487.8 gal
